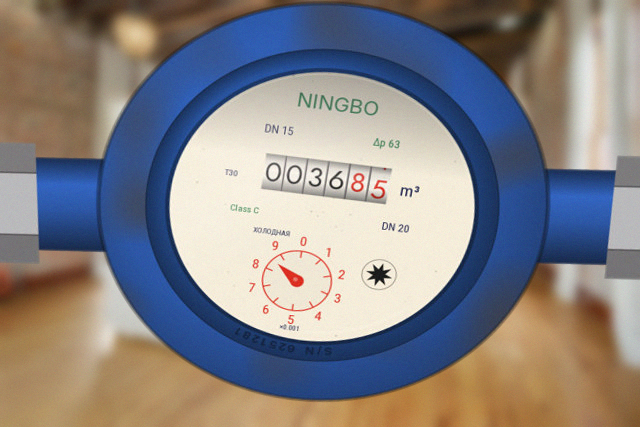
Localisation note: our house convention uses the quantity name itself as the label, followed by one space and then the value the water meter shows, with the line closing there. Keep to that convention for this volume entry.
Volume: 36.848 m³
